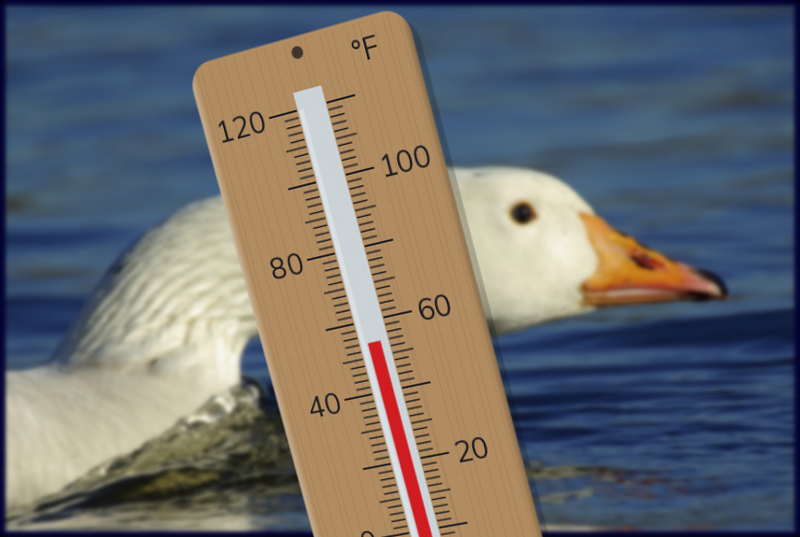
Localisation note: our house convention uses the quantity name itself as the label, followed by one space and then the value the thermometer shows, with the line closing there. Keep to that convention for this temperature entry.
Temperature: 54 °F
